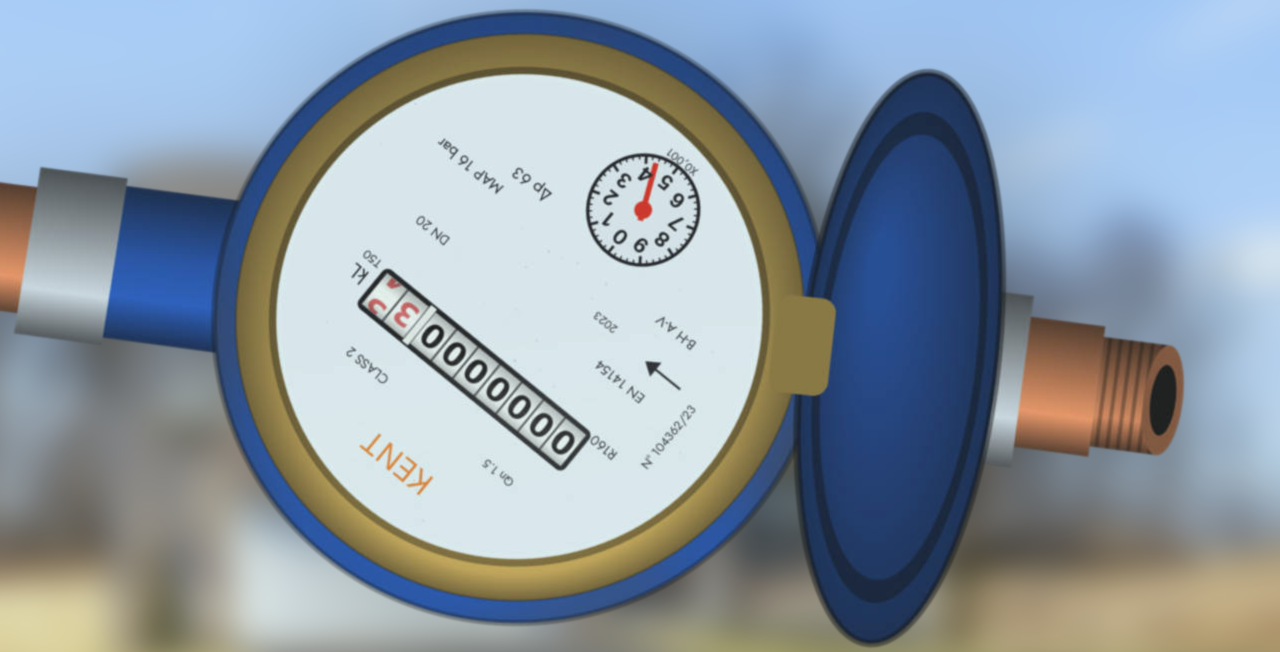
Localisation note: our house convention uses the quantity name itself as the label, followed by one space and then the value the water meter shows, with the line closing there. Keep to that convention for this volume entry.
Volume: 0.334 kL
